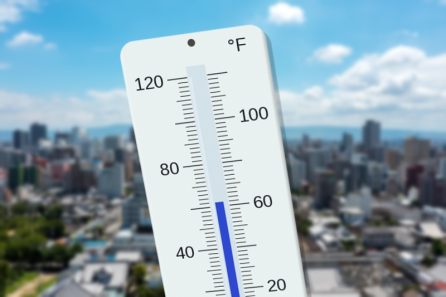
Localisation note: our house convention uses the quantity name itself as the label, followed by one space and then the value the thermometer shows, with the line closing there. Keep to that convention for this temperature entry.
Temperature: 62 °F
